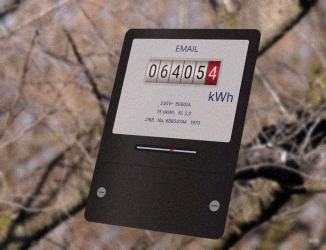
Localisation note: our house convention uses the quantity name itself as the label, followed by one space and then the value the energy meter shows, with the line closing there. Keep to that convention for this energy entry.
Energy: 6405.4 kWh
